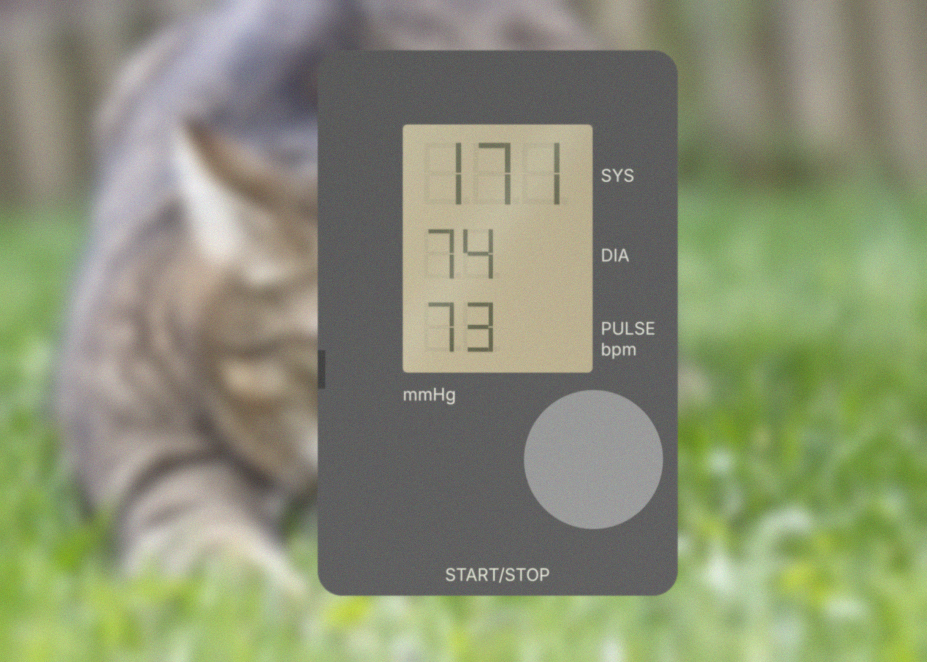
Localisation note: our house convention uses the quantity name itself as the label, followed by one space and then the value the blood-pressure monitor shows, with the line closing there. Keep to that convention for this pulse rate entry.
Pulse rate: 73 bpm
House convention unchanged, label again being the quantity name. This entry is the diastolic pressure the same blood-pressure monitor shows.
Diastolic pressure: 74 mmHg
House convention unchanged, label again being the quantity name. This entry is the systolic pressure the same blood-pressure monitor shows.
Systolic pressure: 171 mmHg
